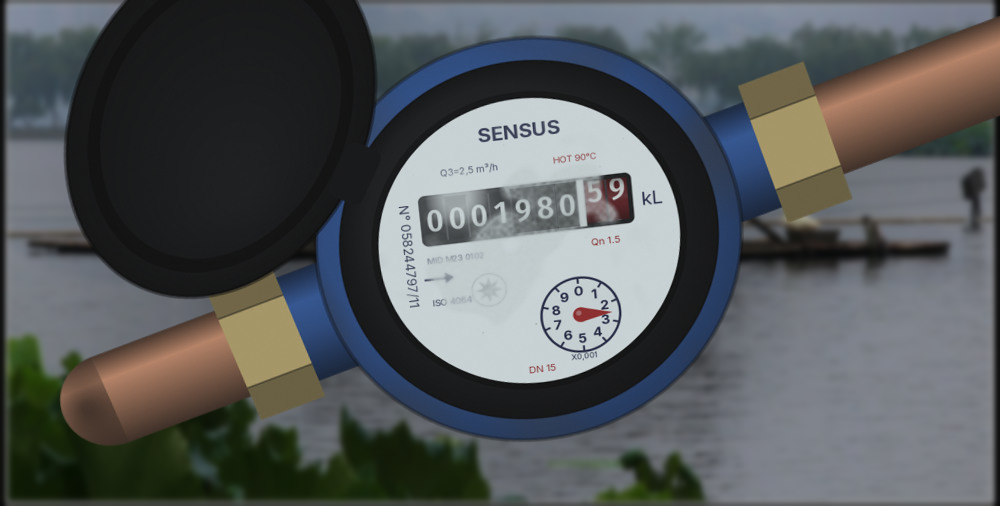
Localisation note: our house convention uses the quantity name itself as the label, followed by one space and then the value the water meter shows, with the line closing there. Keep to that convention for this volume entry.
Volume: 1980.592 kL
